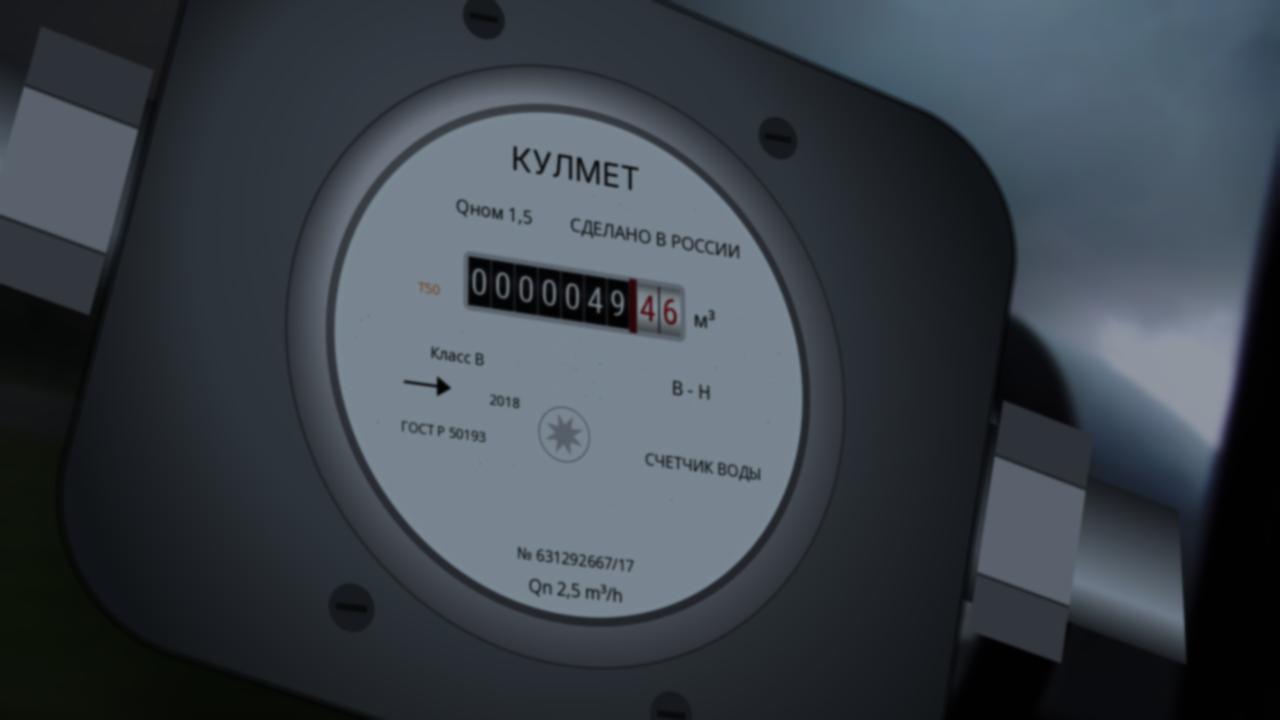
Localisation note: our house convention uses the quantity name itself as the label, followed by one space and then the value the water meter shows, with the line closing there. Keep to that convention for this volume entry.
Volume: 49.46 m³
